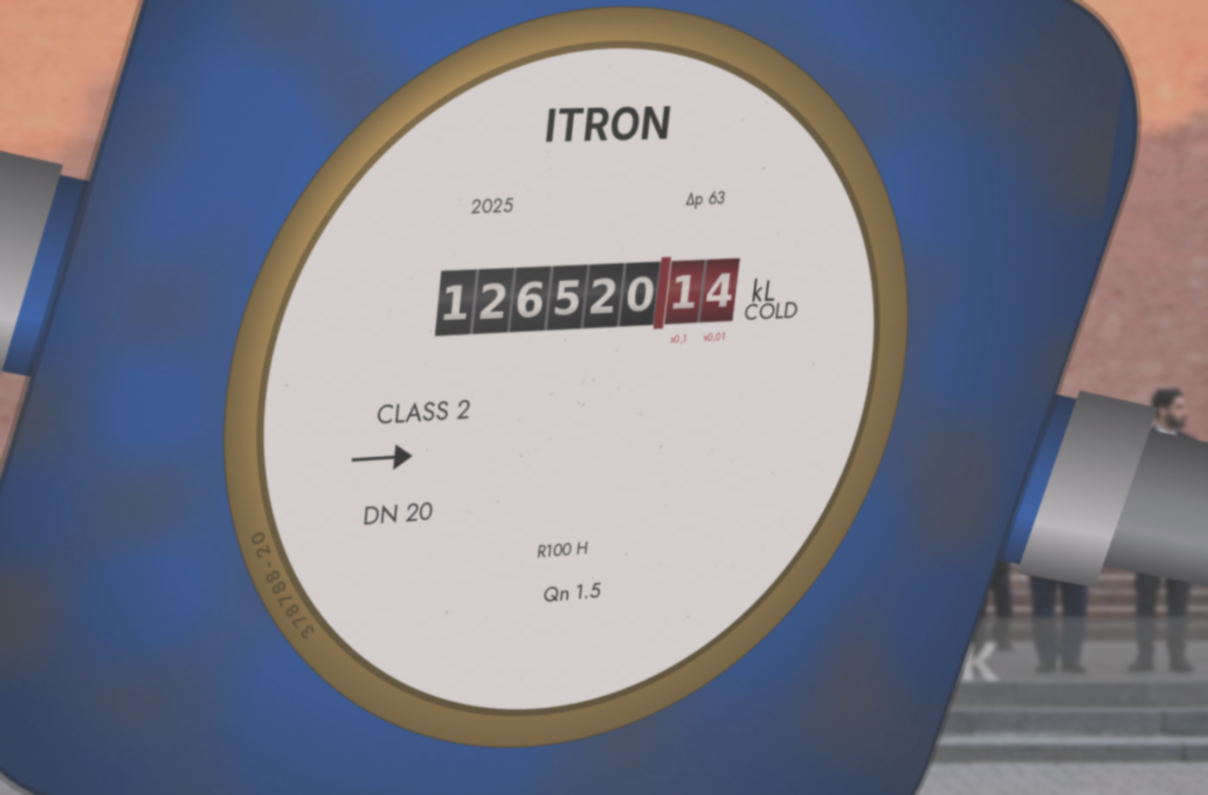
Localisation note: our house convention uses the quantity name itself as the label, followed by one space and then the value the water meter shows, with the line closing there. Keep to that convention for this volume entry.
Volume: 126520.14 kL
